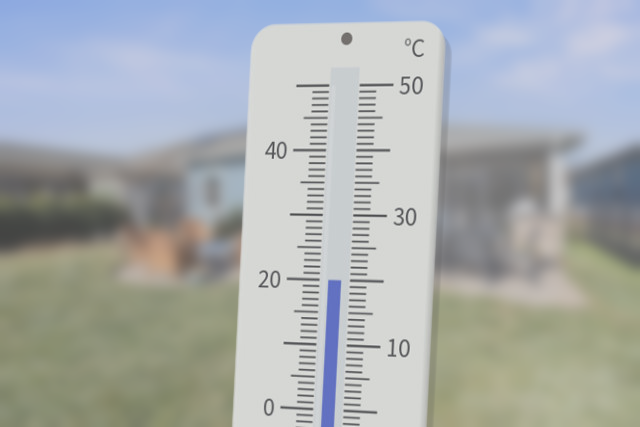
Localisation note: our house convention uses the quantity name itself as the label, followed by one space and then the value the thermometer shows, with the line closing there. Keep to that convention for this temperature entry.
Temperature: 20 °C
